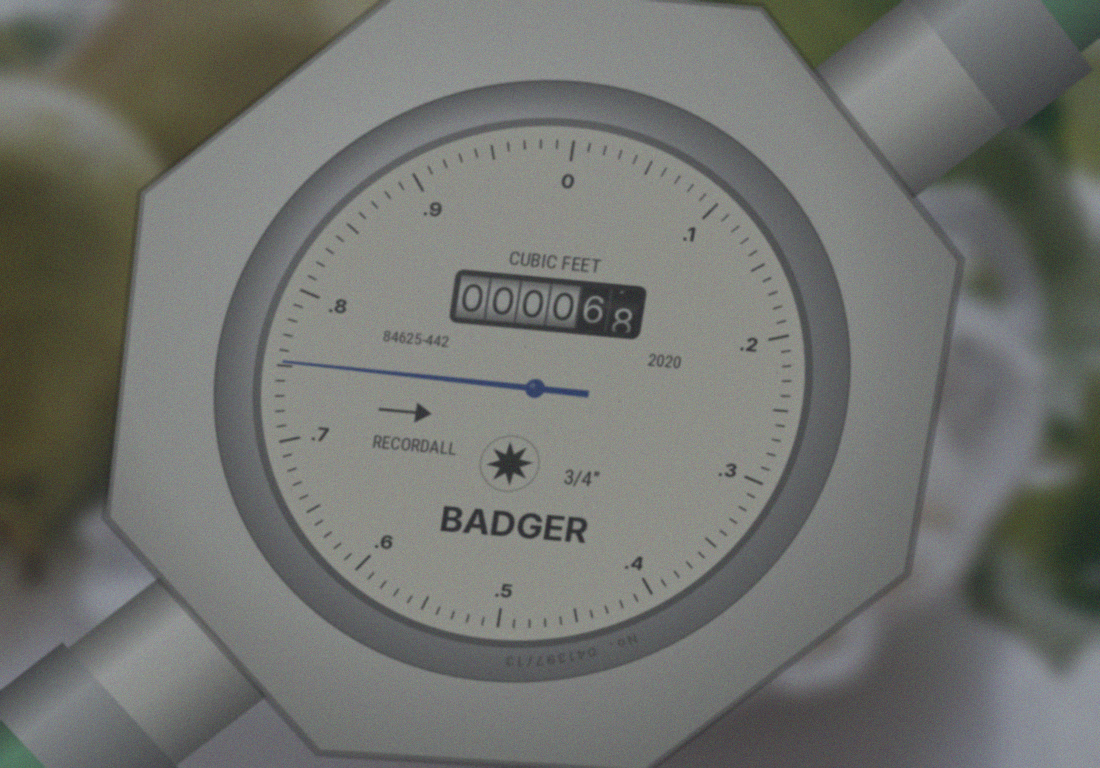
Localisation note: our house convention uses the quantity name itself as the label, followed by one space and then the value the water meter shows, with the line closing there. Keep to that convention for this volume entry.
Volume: 67.75 ft³
